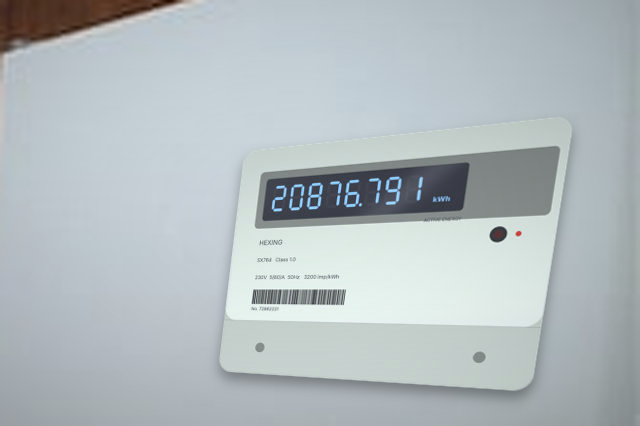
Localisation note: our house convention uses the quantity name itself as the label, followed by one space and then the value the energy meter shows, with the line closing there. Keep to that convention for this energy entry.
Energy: 20876.791 kWh
